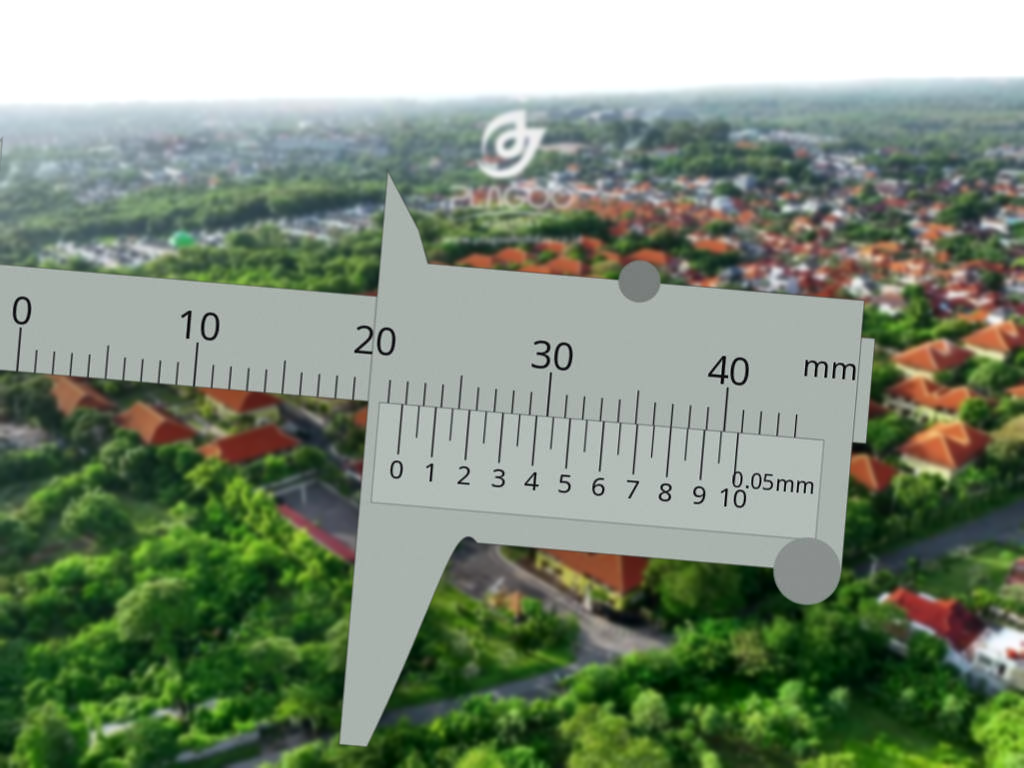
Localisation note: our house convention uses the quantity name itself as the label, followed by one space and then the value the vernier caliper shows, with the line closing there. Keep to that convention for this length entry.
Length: 21.8 mm
